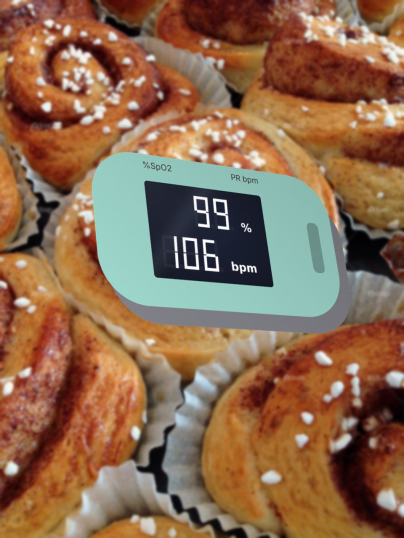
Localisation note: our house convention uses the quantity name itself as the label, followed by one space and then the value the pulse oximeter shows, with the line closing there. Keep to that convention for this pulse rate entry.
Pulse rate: 106 bpm
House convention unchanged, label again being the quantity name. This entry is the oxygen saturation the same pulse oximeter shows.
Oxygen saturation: 99 %
